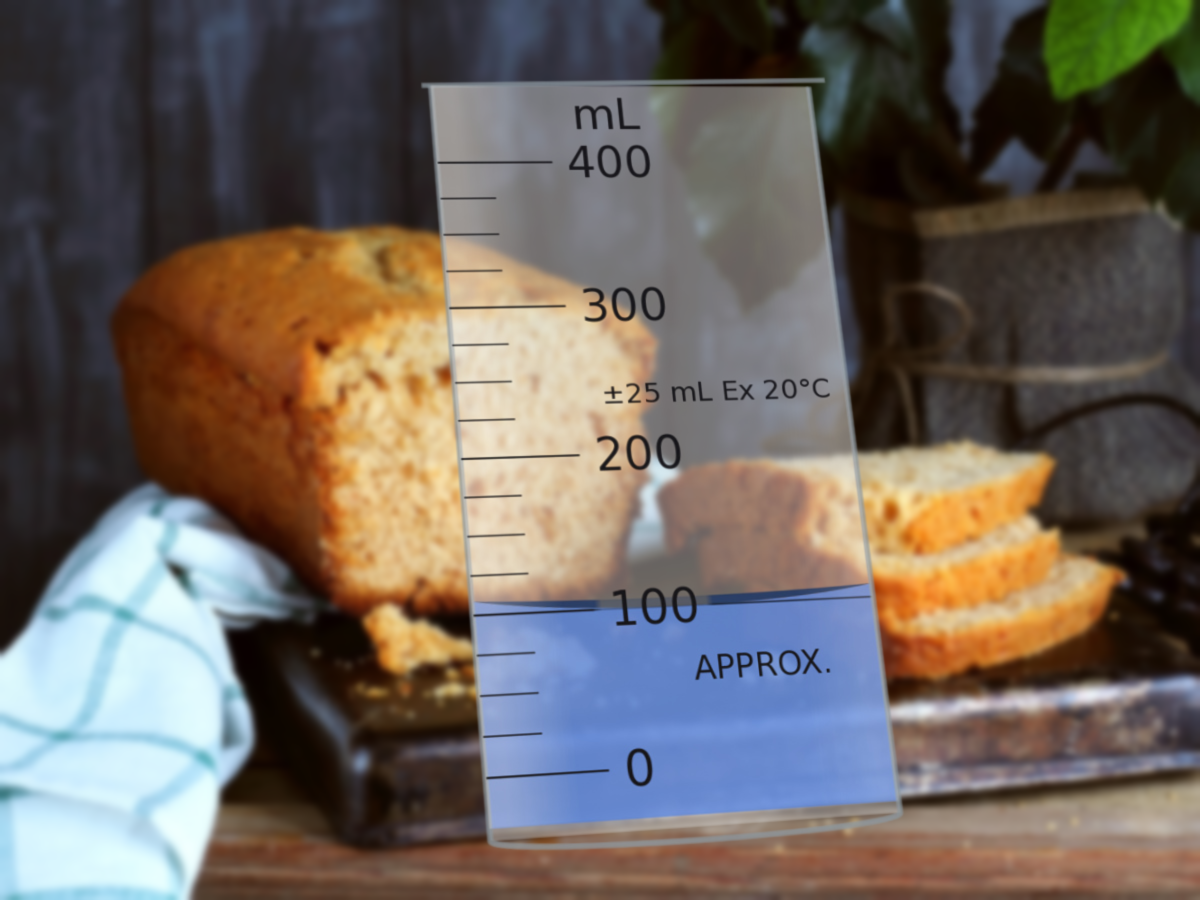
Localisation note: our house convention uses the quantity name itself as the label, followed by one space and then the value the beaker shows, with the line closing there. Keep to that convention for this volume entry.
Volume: 100 mL
